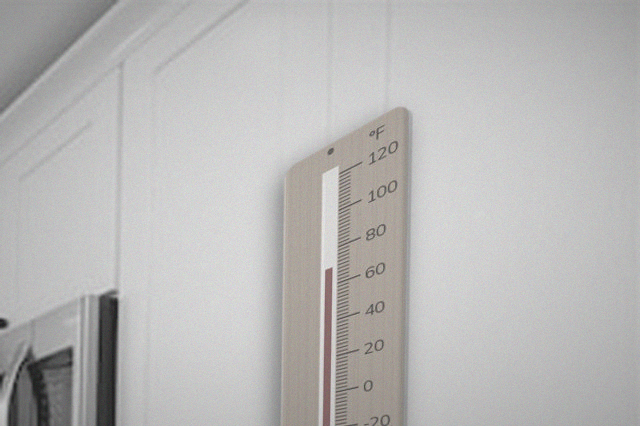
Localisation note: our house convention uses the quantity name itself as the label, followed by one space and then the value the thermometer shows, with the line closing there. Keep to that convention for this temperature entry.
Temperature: 70 °F
